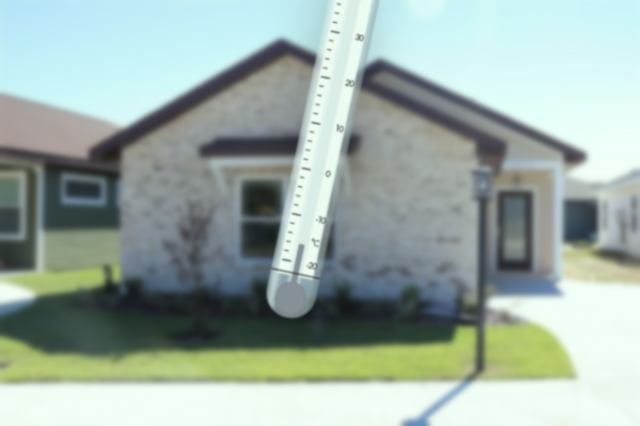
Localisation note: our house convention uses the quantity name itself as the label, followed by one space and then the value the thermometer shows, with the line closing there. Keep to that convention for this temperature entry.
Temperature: -16 °C
